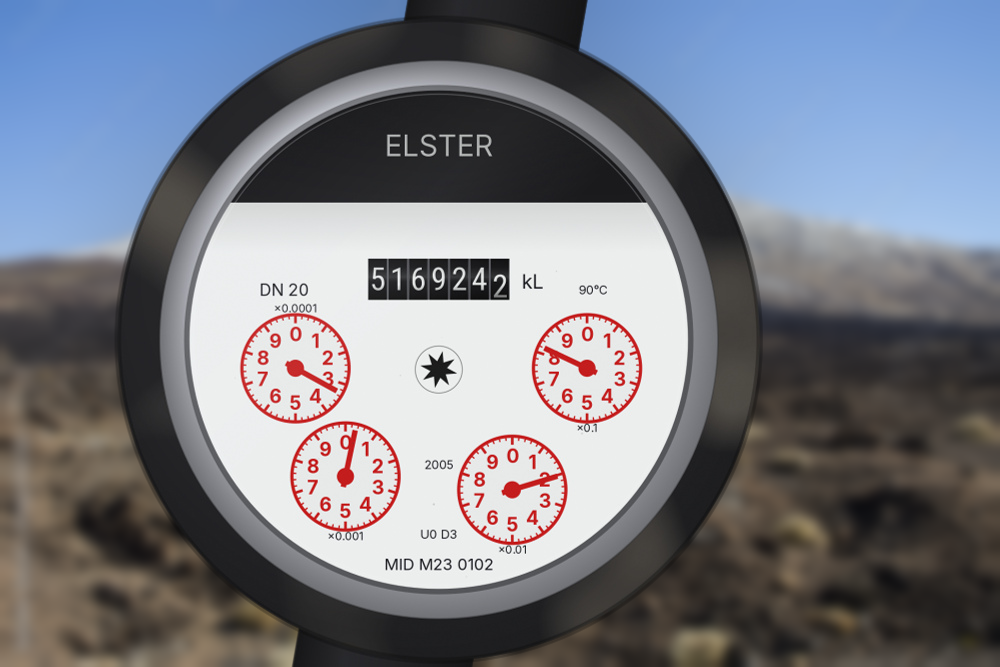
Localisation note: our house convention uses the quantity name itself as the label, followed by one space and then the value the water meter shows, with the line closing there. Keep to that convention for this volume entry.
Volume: 5169241.8203 kL
